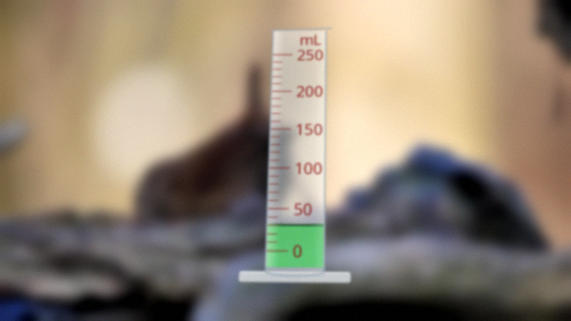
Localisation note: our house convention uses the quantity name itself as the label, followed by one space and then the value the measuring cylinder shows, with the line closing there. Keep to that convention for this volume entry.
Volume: 30 mL
